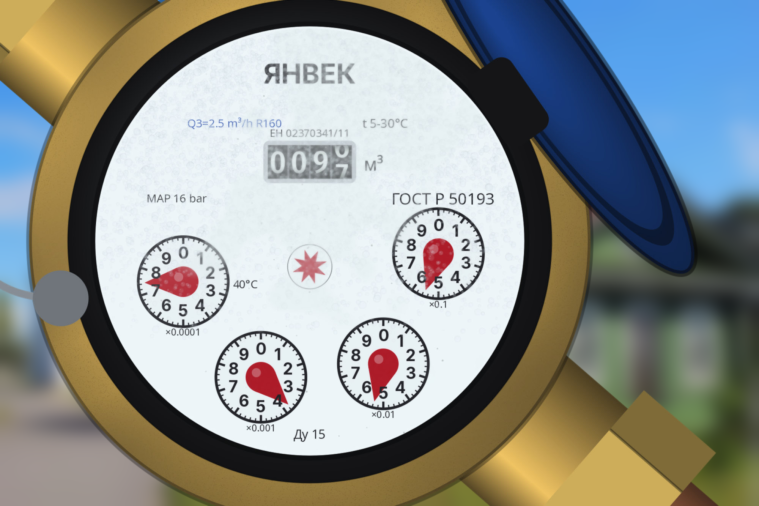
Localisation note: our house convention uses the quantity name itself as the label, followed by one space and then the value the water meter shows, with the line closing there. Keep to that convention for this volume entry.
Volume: 96.5537 m³
